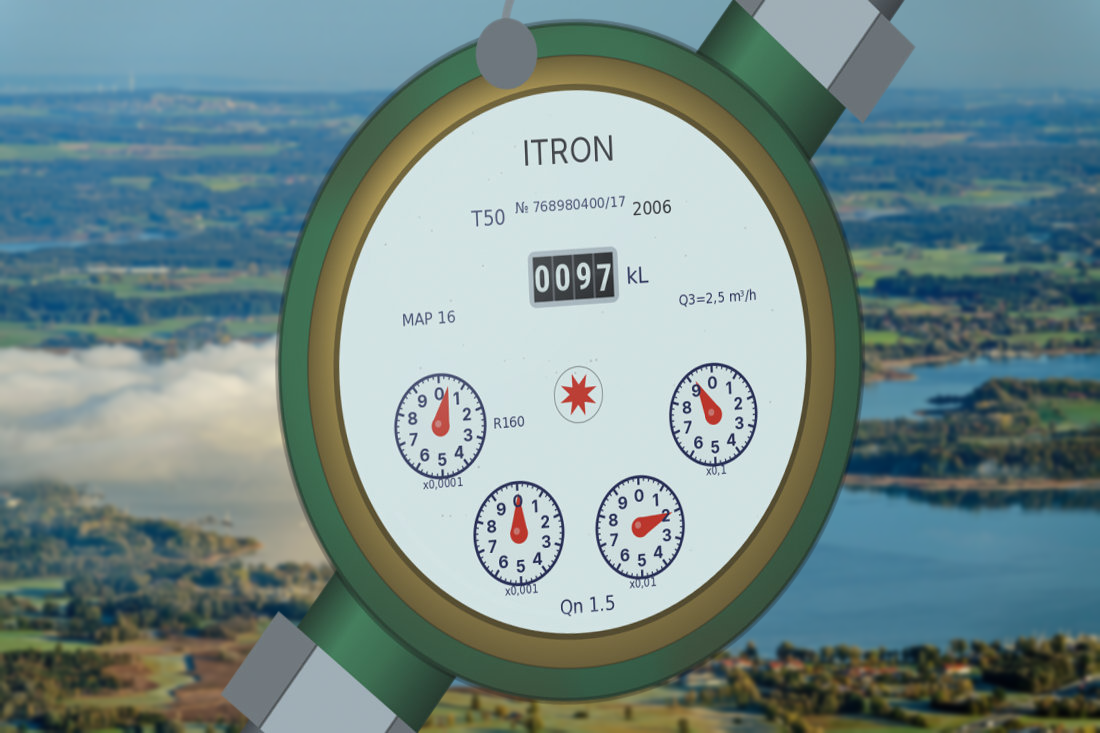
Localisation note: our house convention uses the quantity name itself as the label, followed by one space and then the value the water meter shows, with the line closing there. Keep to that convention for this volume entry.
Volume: 96.9200 kL
